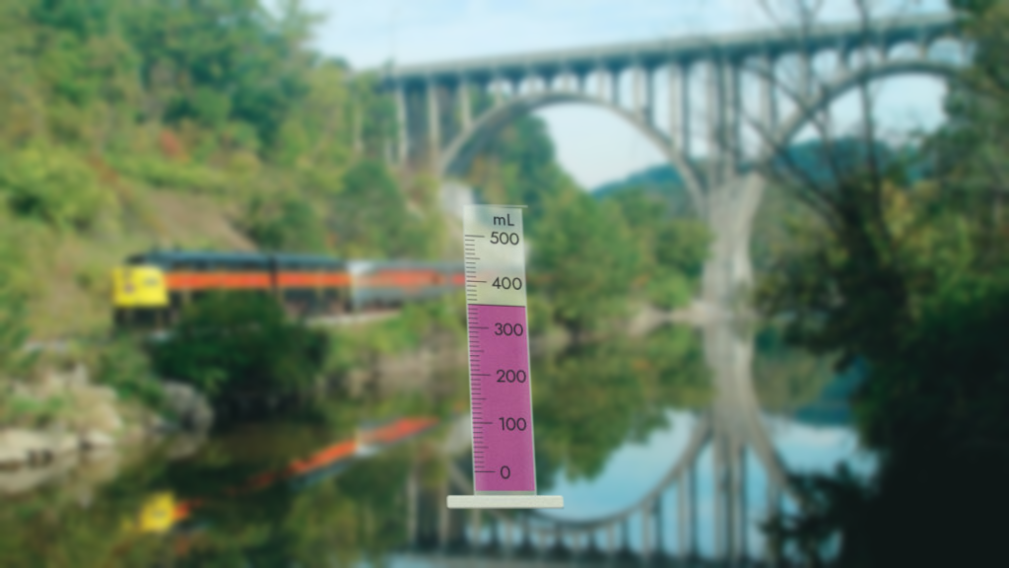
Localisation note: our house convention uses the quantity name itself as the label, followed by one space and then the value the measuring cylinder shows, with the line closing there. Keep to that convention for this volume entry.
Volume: 350 mL
